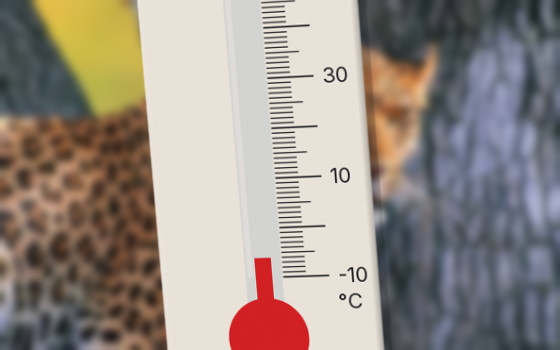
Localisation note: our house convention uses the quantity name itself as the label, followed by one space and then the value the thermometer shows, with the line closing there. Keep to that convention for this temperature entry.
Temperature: -6 °C
